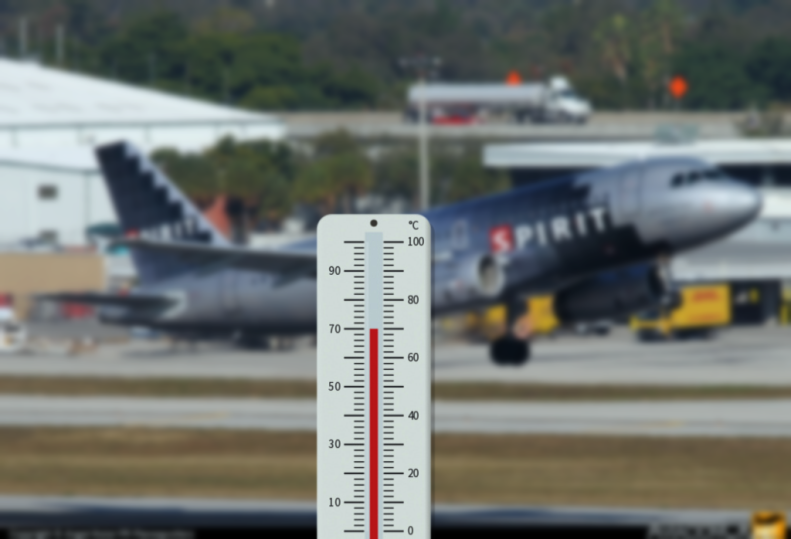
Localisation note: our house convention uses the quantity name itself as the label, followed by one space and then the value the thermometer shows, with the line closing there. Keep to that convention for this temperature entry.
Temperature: 70 °C
